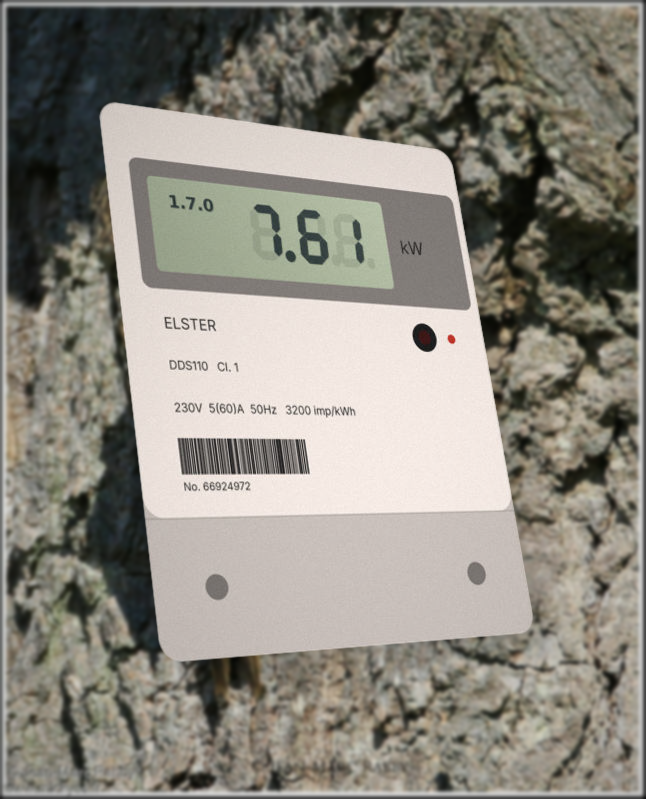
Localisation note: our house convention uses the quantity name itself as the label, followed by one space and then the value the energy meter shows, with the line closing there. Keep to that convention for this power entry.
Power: 7.61 kW
